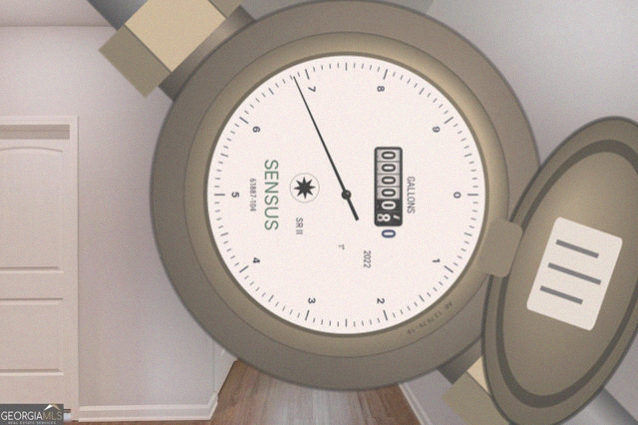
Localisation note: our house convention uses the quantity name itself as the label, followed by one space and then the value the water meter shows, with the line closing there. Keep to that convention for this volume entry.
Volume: 76.8 gal
